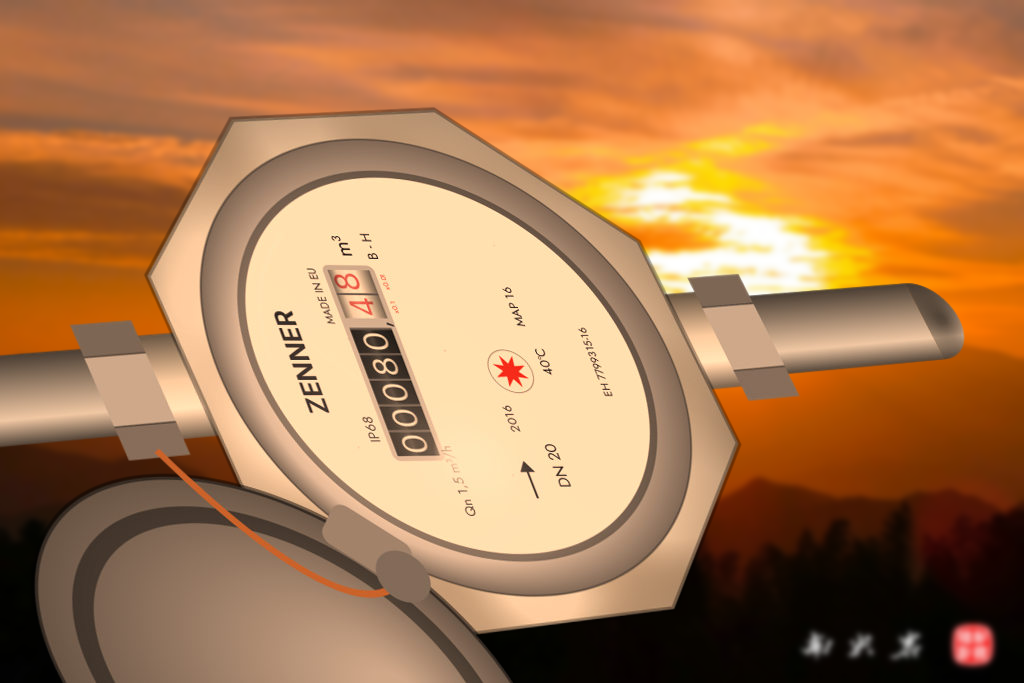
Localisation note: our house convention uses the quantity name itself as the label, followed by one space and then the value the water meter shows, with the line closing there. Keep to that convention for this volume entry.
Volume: 80.48 m³
